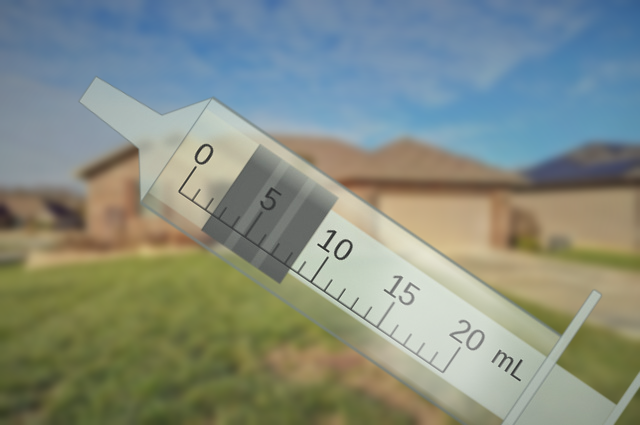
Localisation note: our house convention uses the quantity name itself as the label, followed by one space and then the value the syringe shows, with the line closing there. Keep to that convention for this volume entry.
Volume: 2.5 mL
